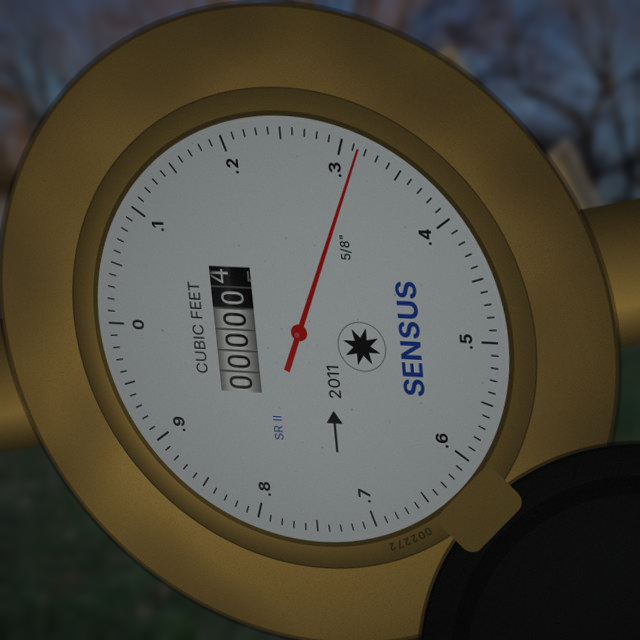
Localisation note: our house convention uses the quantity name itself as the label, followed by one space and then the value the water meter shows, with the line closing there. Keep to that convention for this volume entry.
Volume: 4.31 ft³
